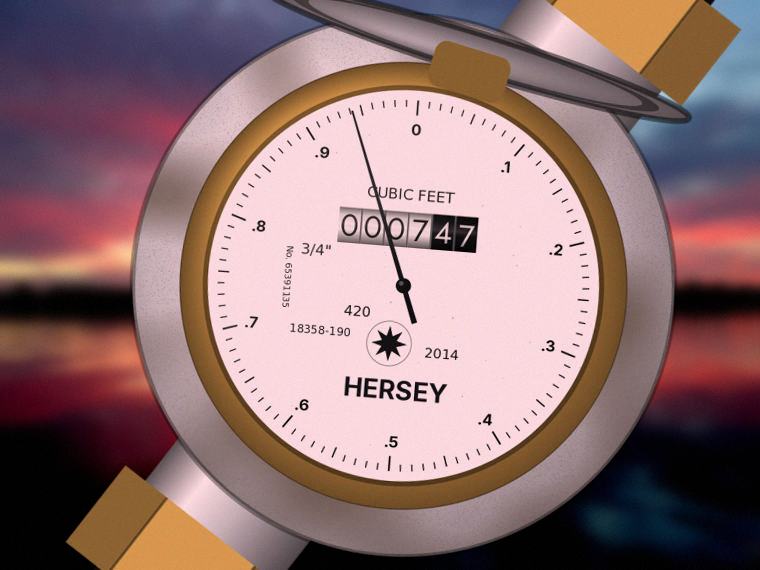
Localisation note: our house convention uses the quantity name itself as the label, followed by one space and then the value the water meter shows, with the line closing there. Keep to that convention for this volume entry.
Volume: 746.94 ft³
